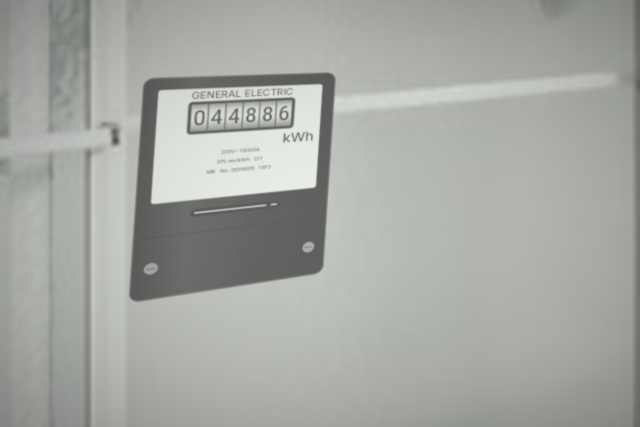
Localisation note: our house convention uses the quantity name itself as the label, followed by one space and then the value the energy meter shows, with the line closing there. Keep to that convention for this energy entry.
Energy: 44886 kWh
